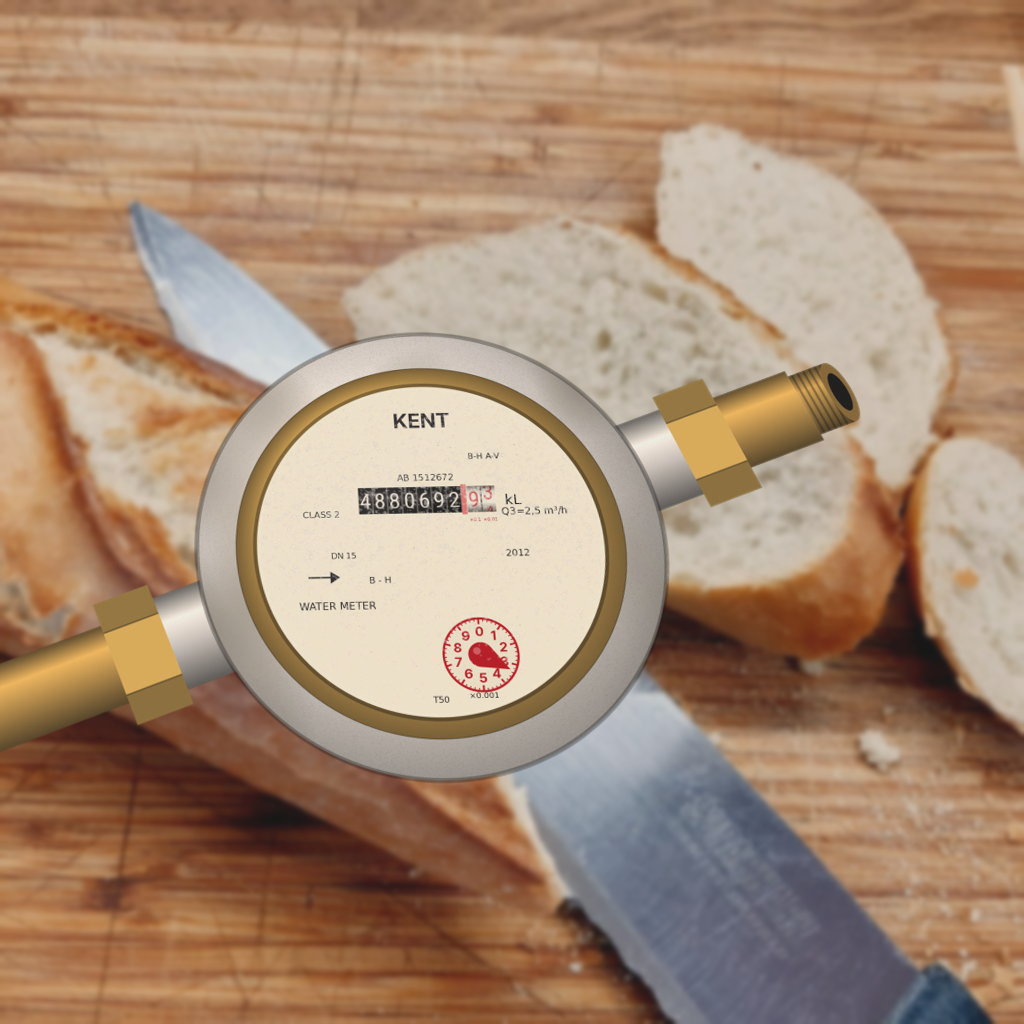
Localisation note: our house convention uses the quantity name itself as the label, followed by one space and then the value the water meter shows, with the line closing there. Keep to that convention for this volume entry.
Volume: 4880692.933 kL
